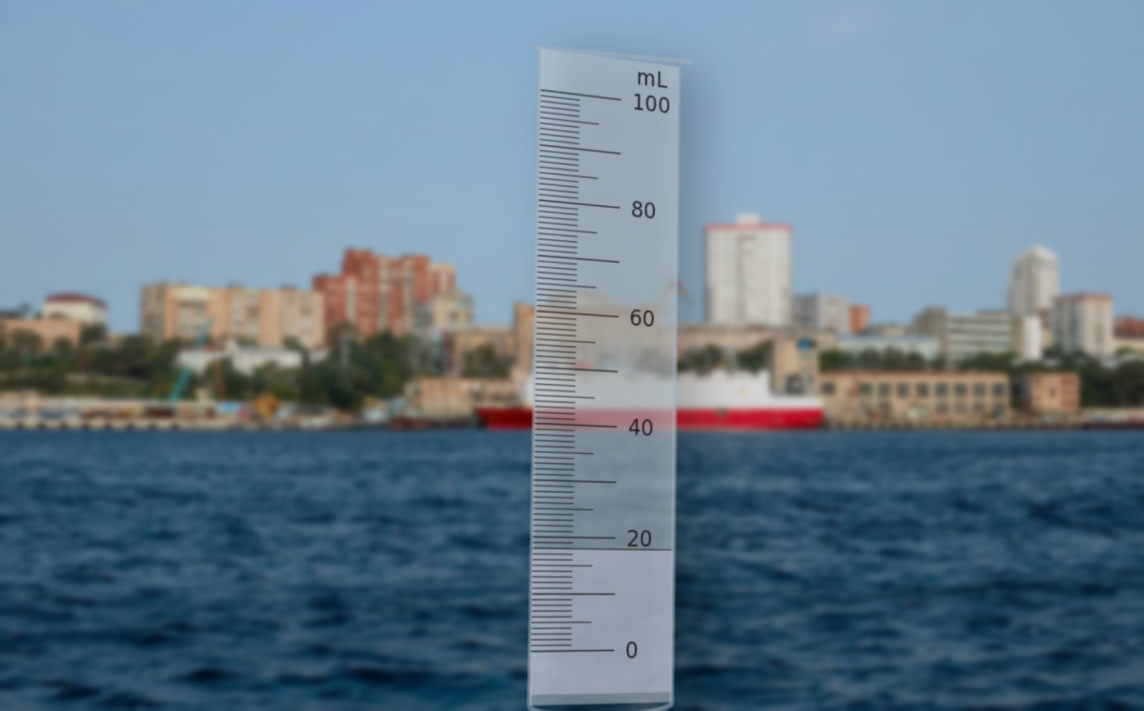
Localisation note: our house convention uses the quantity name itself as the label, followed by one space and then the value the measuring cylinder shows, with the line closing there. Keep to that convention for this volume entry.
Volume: 18 mL
